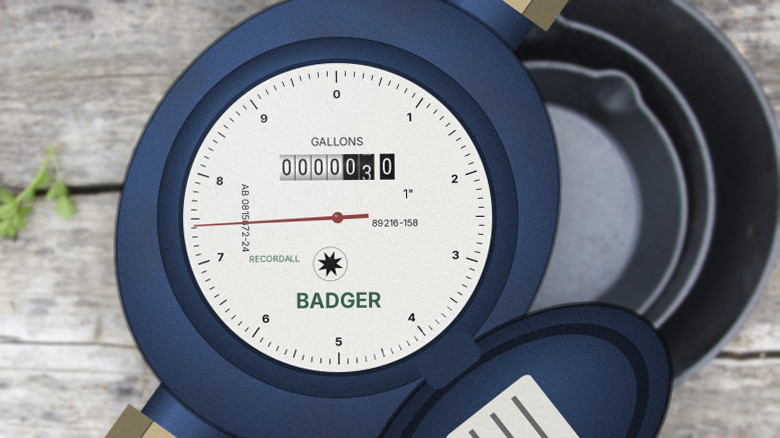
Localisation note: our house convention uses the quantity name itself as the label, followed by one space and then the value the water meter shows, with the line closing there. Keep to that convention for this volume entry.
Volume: 27.4 gal
